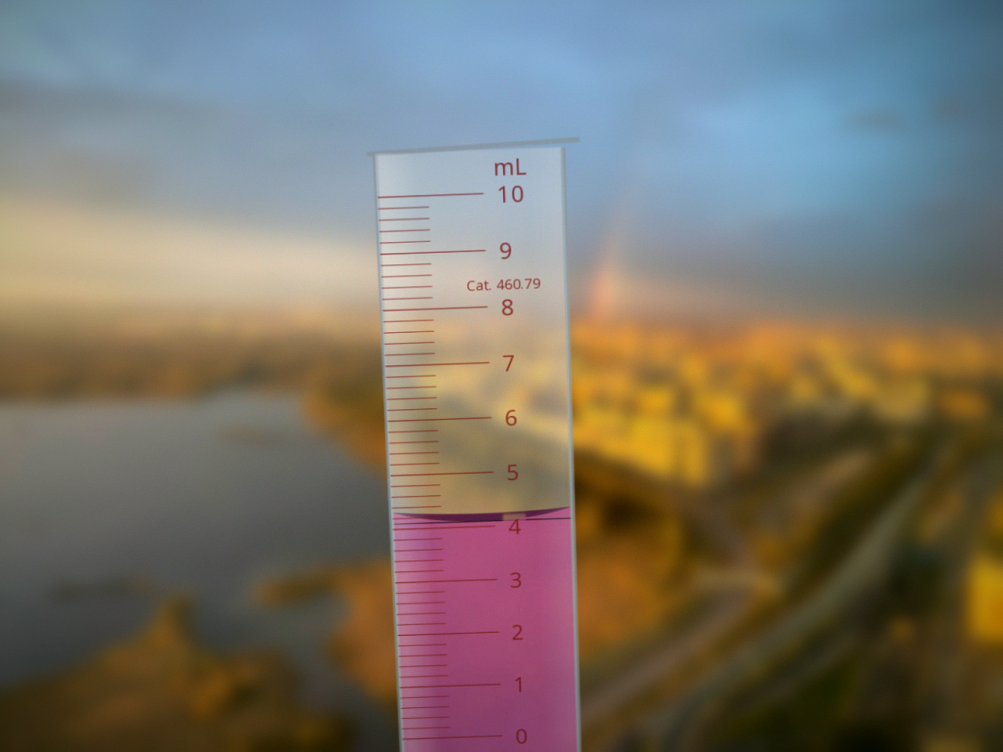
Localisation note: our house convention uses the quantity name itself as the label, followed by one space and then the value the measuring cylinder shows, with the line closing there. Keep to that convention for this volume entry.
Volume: 4.1 mL
